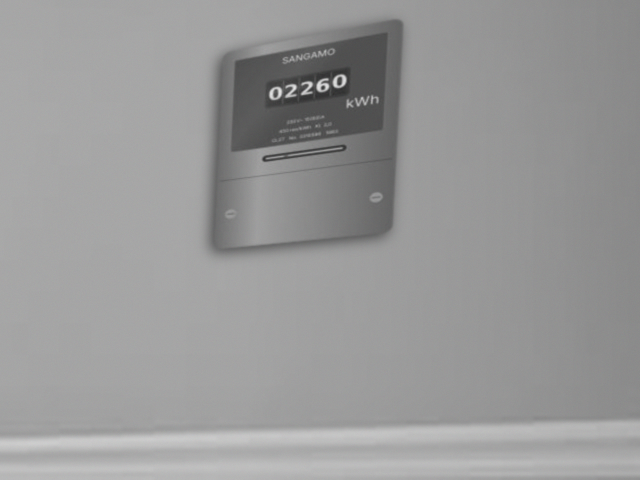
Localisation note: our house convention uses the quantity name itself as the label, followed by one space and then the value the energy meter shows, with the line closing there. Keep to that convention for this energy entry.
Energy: 2260 kWh
